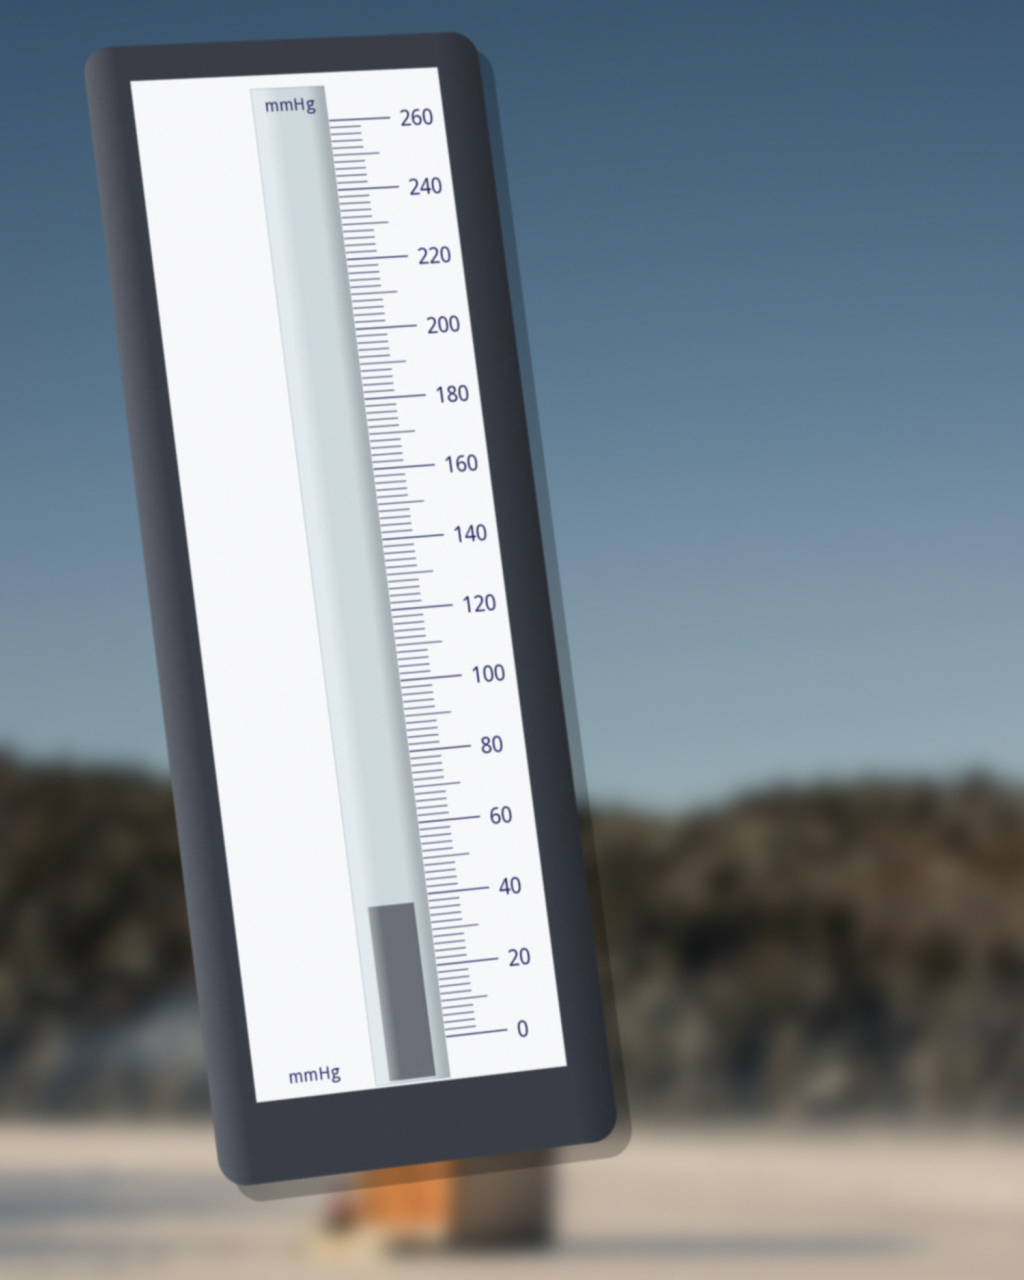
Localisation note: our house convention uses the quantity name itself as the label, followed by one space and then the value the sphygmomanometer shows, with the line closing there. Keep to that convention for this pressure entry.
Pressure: 38 mmHg
